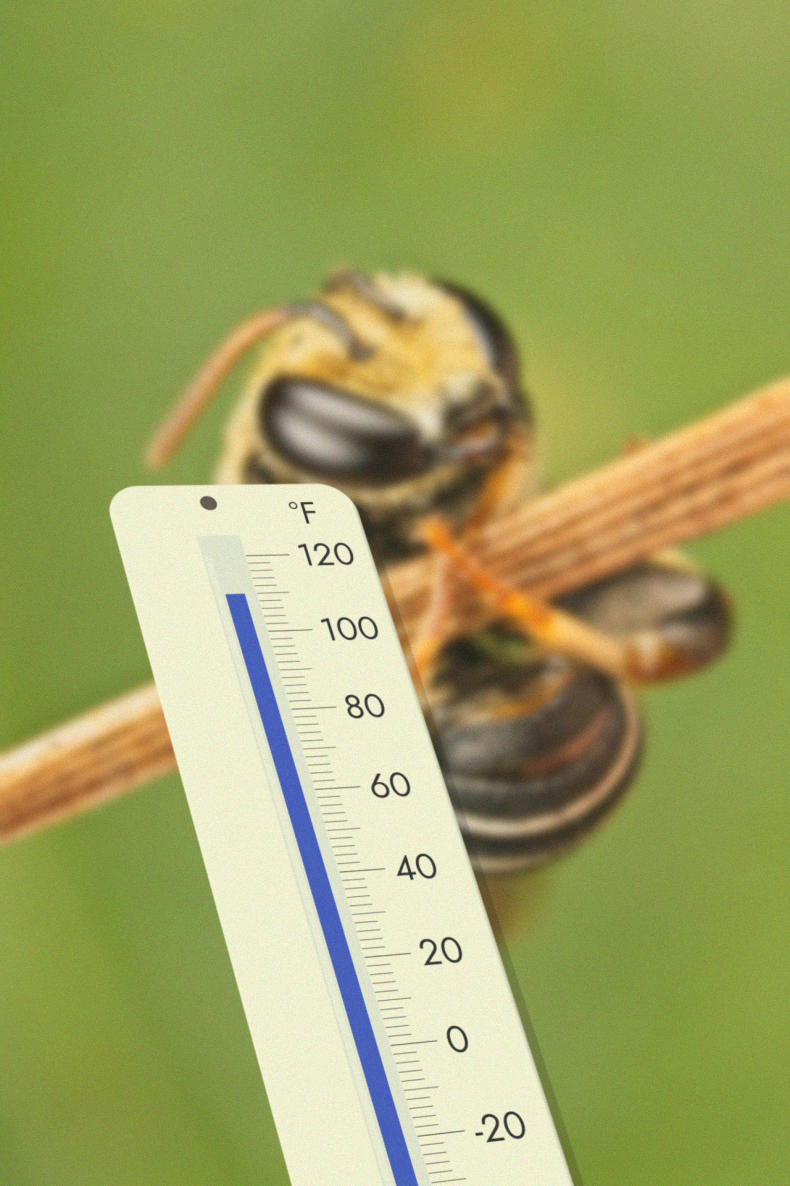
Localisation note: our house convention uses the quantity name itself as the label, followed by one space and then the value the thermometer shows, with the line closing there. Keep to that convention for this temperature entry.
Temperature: 110 °F
